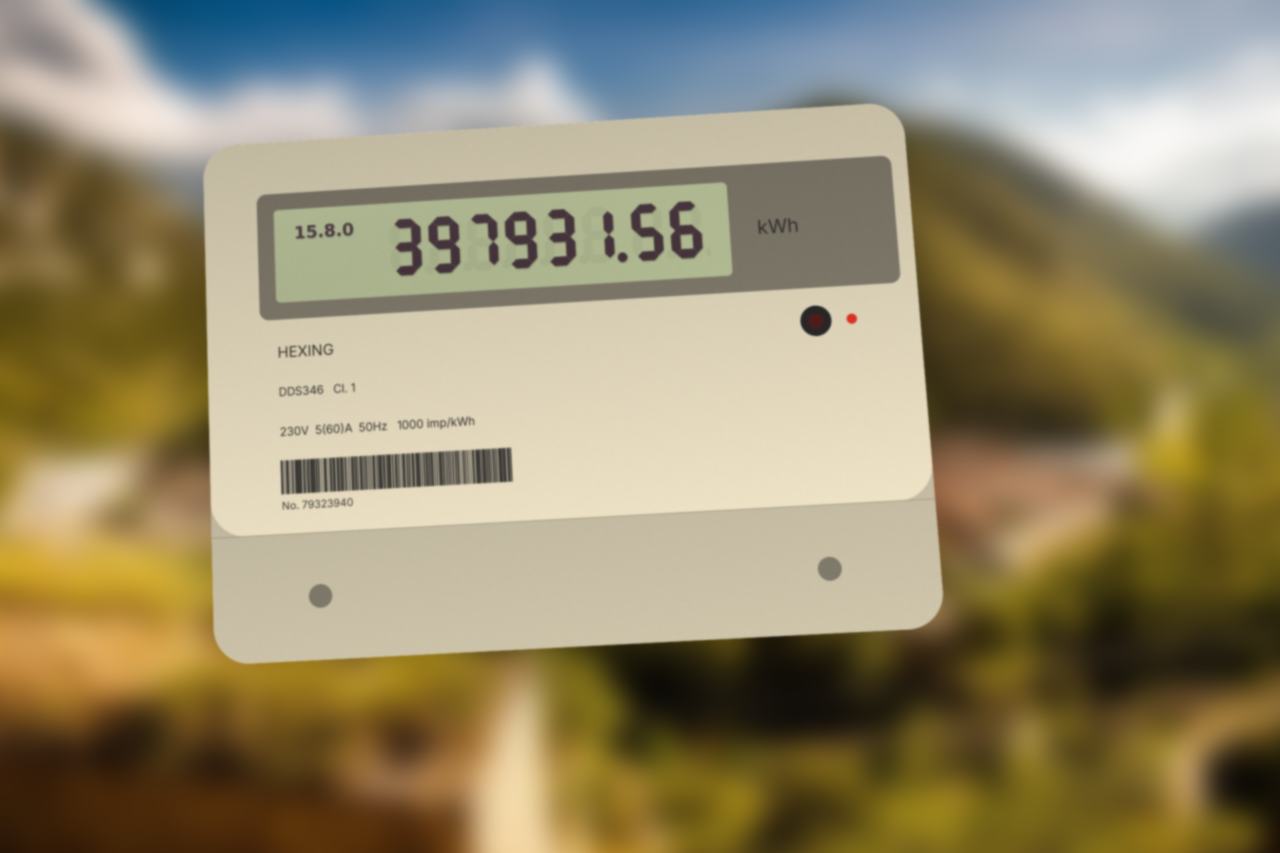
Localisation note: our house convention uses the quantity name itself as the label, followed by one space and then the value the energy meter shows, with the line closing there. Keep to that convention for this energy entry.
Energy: 397931.56 kWh
